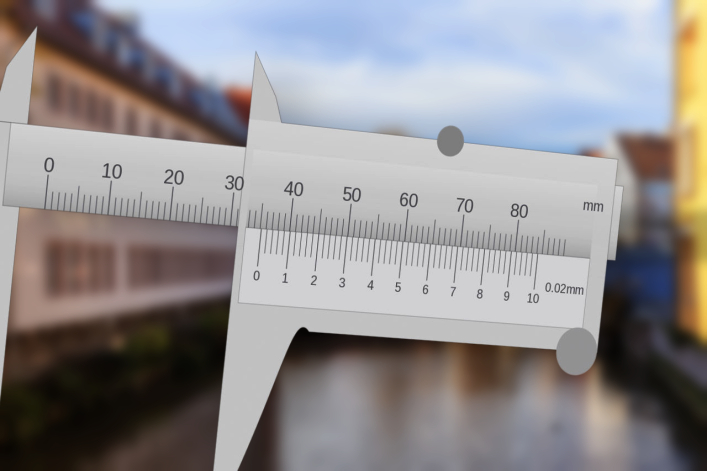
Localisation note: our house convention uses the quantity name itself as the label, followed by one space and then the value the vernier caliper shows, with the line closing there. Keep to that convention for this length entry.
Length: 35.2 mm
